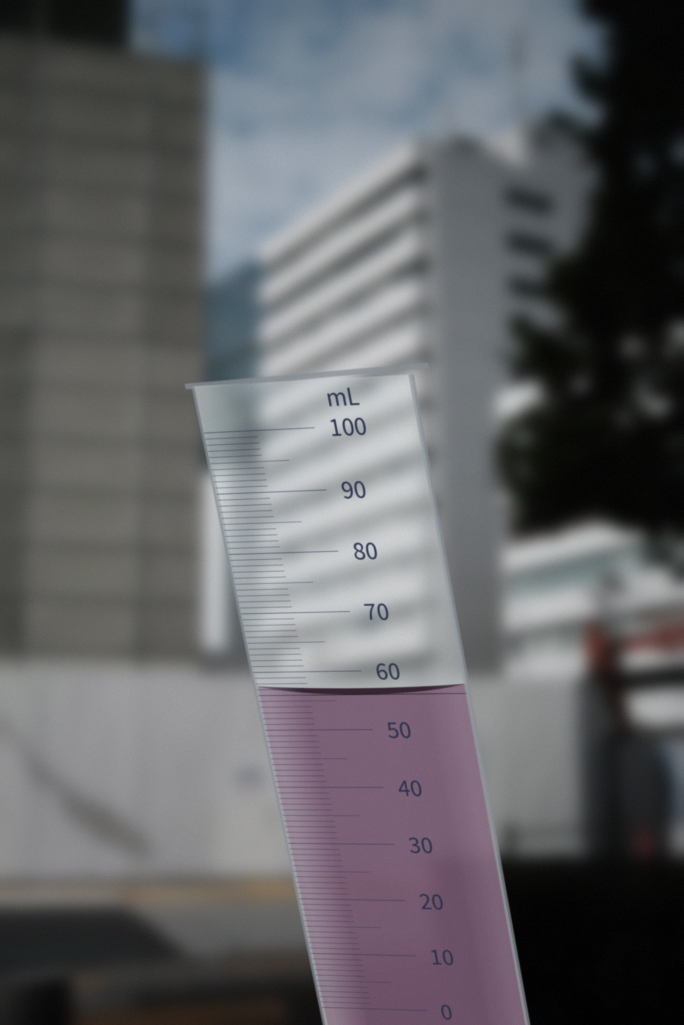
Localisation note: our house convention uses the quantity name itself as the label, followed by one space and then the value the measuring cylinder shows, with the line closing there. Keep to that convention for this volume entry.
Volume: 56 mL
